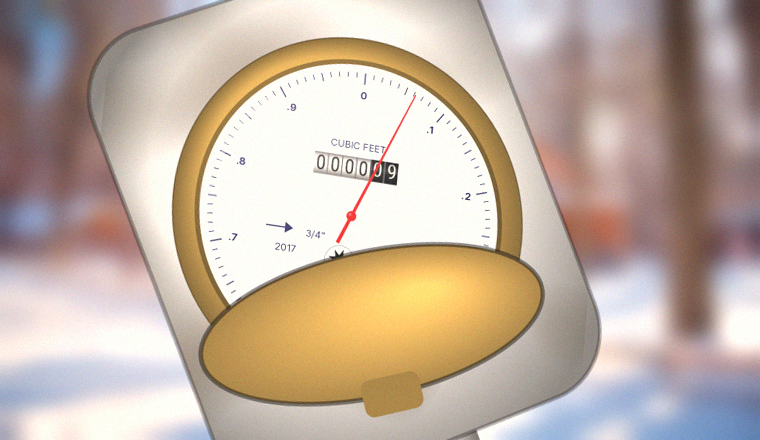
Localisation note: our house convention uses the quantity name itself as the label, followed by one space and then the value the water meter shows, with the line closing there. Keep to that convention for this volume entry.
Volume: 9.06 ft³
